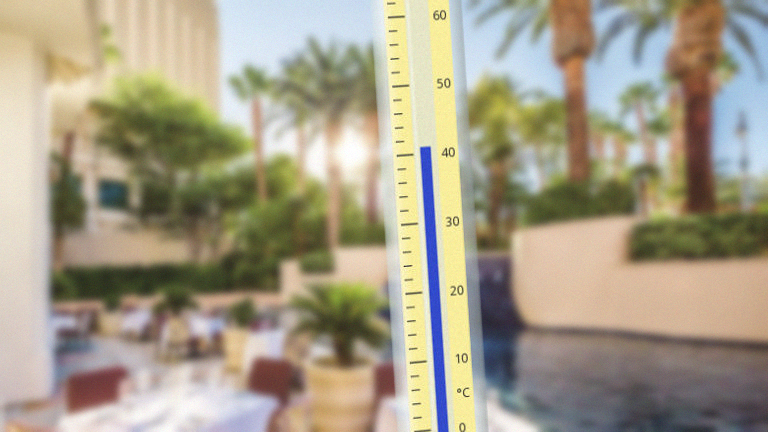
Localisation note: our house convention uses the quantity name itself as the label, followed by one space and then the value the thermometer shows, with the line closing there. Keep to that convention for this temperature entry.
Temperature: 41 °C
